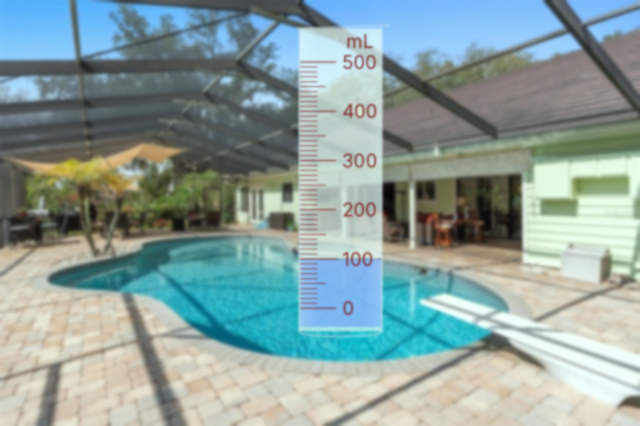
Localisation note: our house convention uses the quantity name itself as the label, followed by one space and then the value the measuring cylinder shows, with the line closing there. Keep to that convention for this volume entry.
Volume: 100 mL
